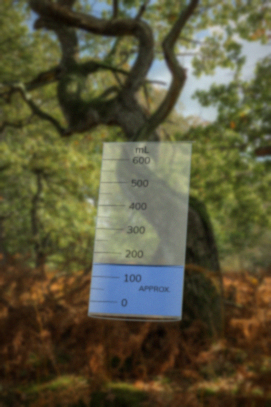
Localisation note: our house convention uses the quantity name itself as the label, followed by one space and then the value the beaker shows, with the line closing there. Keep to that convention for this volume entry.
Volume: 150 mL
